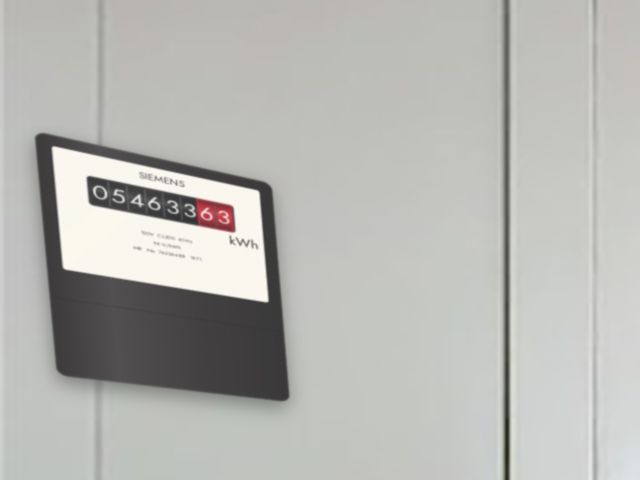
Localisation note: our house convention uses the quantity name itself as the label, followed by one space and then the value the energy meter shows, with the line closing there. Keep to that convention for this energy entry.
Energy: 54633.63 kWh
